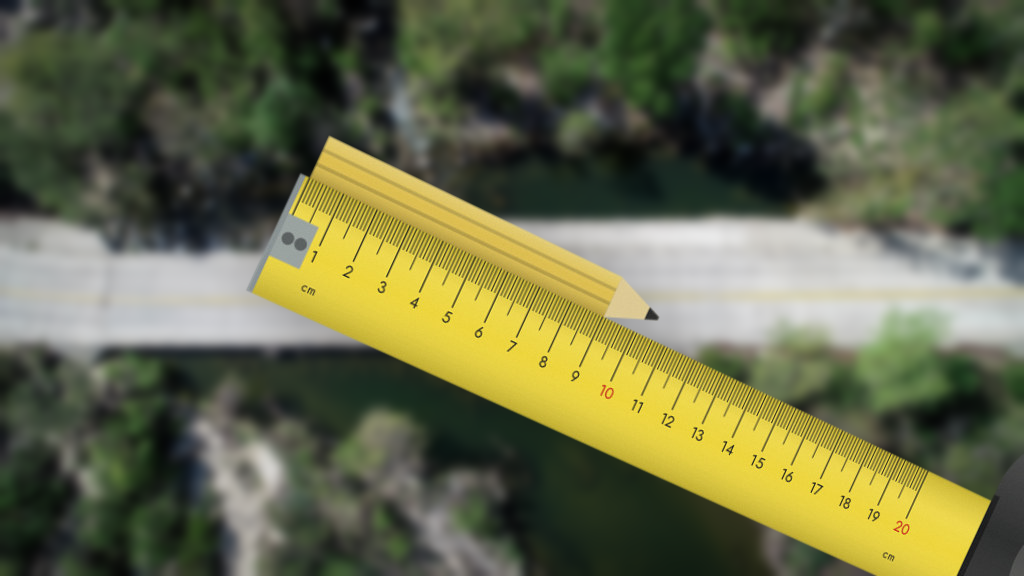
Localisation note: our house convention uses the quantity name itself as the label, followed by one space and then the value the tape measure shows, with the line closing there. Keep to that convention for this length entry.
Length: 10.5 cm
